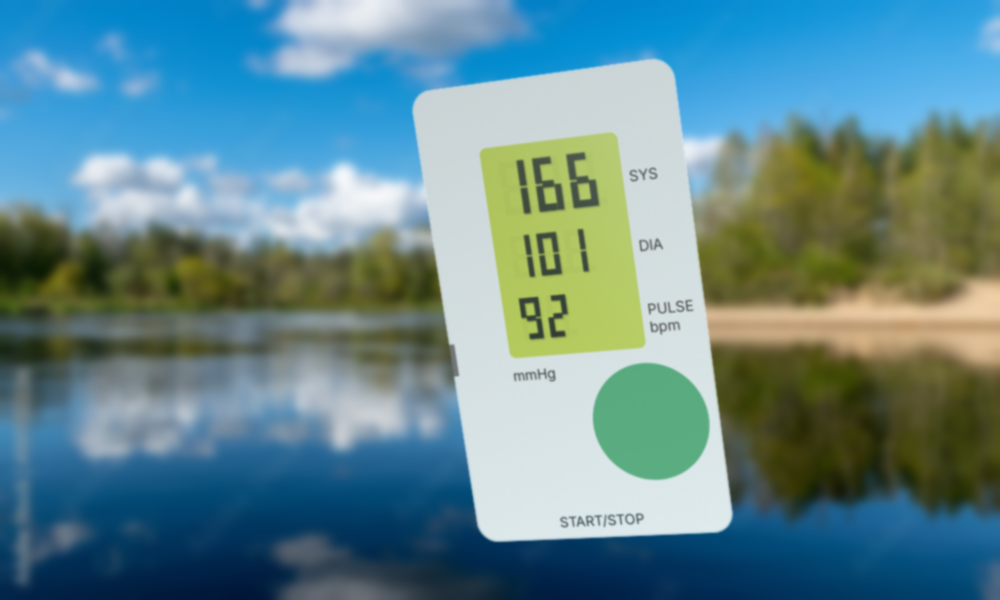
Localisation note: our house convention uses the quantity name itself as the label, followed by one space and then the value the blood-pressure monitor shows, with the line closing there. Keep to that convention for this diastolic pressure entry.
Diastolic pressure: 101 mmHg
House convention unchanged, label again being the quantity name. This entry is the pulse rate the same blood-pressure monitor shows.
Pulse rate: 92 bpm
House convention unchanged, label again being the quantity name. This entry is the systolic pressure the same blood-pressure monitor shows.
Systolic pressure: 166 mmHg
